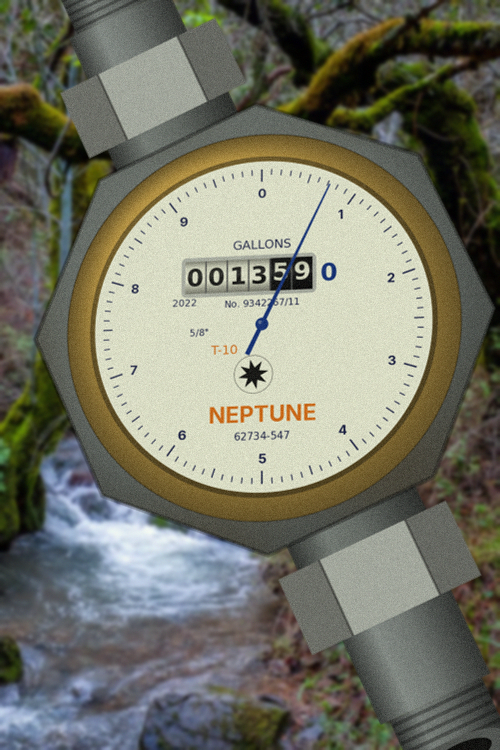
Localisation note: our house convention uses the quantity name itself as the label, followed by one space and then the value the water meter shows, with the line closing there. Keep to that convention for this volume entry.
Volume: 13590.7 gal
